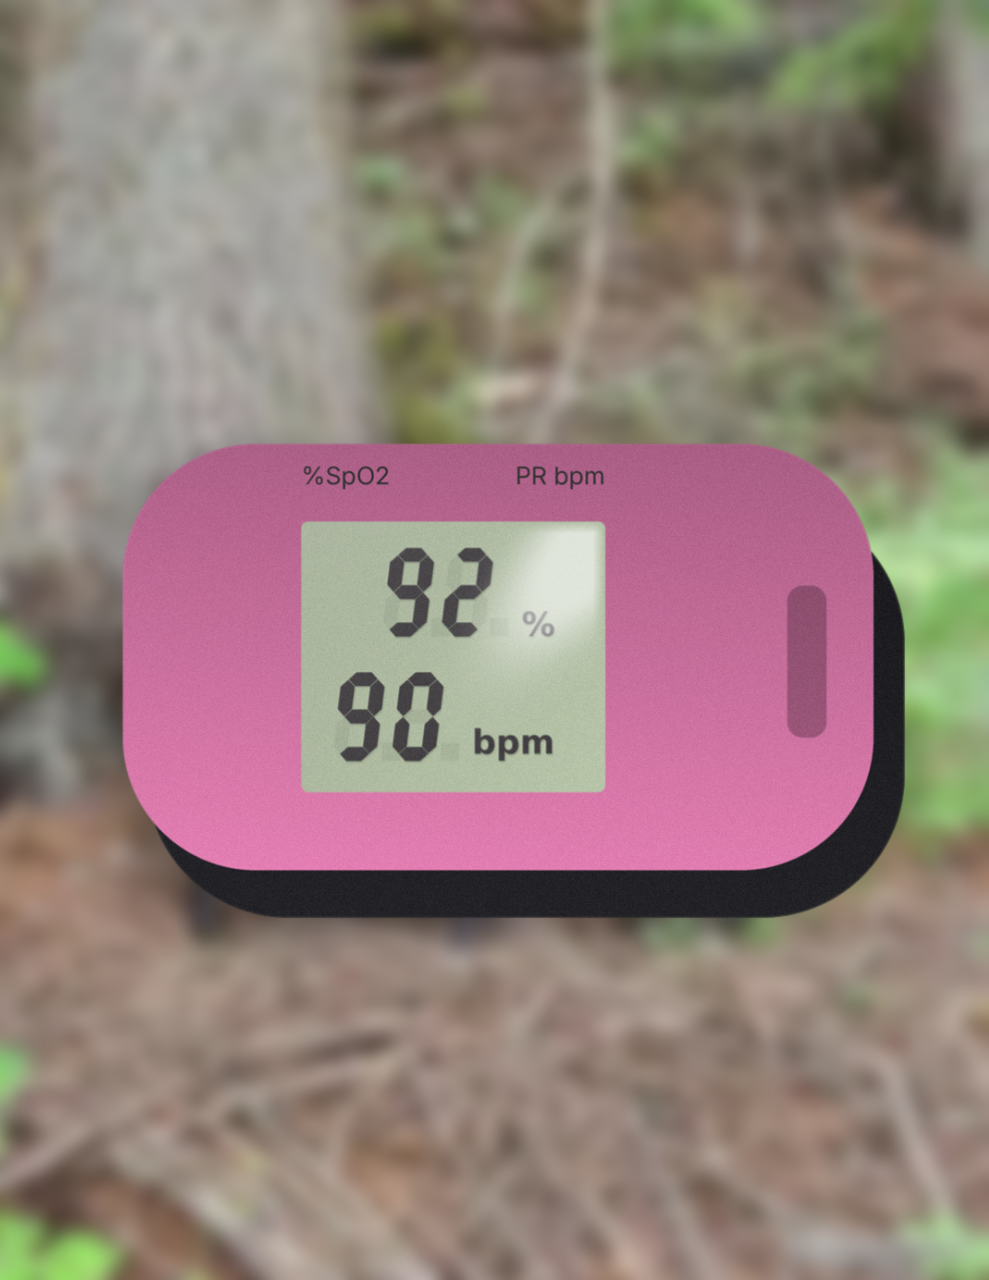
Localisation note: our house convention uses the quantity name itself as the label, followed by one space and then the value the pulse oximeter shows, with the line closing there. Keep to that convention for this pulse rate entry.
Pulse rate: 90 bpm
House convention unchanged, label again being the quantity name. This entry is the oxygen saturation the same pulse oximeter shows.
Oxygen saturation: 92 %
